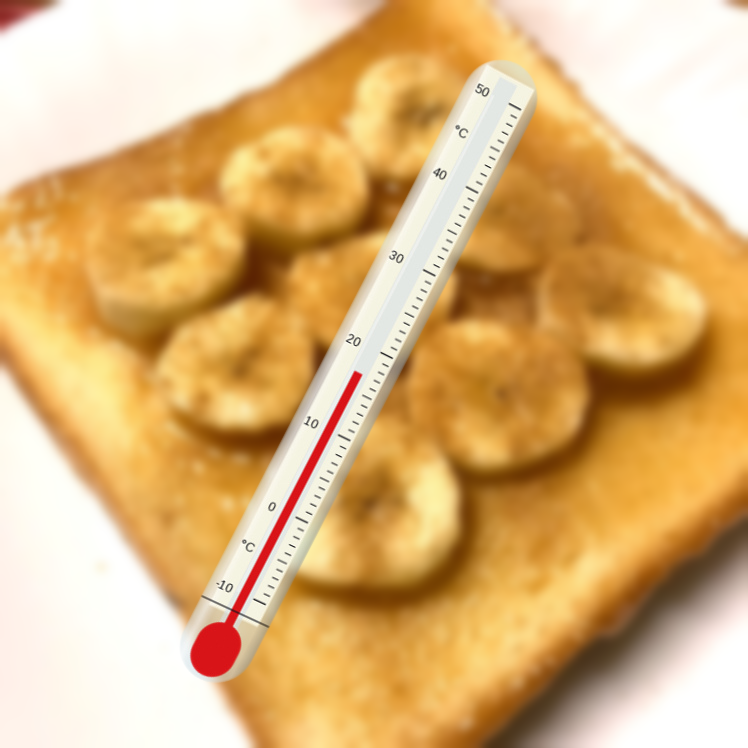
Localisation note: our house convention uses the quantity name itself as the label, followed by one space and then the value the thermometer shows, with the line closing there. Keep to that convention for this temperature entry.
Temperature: 17 °C
